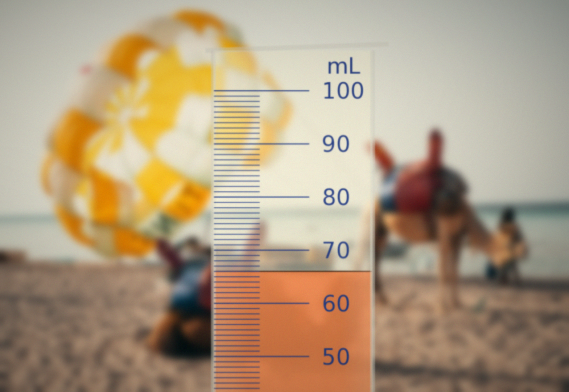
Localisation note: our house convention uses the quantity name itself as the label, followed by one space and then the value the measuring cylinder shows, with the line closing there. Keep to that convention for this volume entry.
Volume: 66 mL
